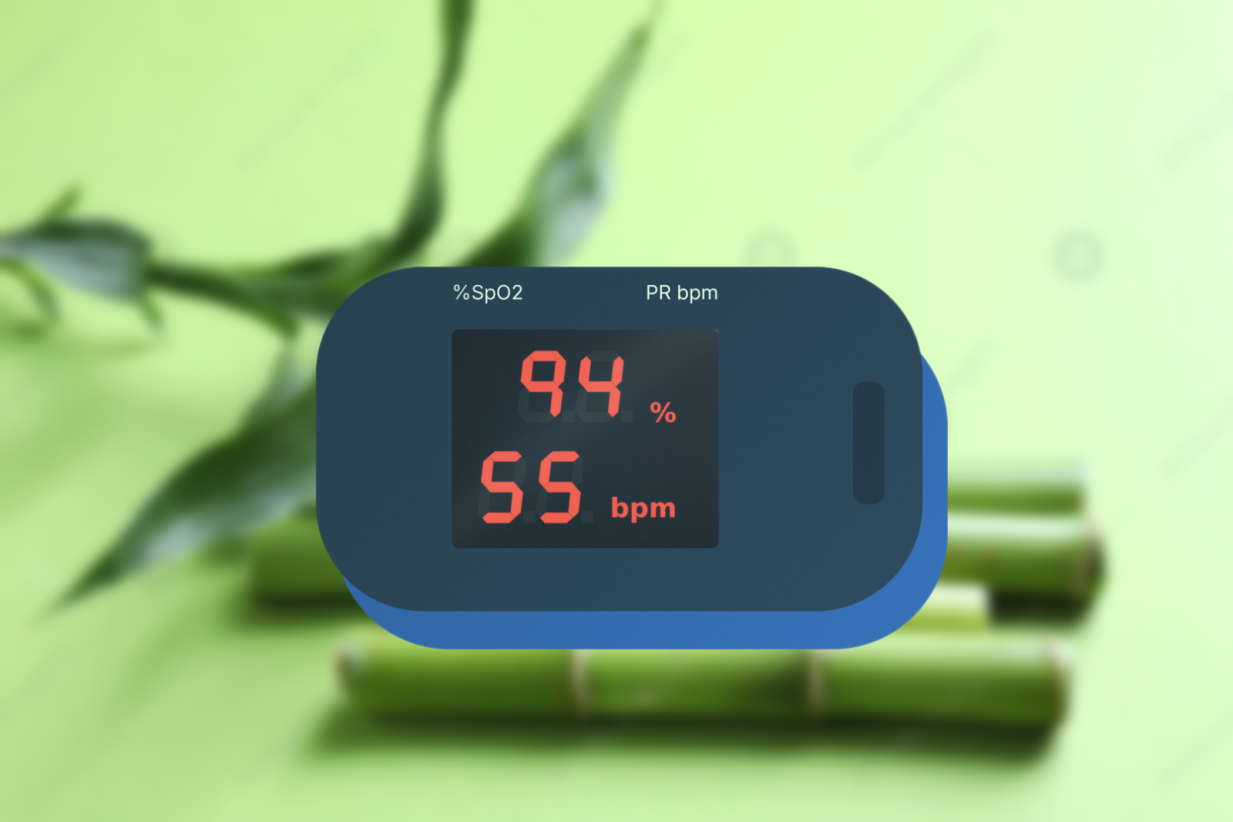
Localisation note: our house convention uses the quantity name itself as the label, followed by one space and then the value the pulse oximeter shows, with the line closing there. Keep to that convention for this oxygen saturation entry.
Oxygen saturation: 94 %
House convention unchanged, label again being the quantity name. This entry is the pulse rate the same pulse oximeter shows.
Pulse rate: 55 bpm
